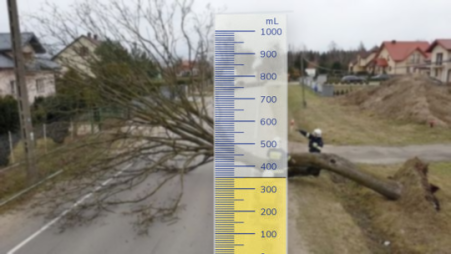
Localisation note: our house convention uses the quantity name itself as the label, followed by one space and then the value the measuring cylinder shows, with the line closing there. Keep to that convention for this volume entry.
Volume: 350 mL
